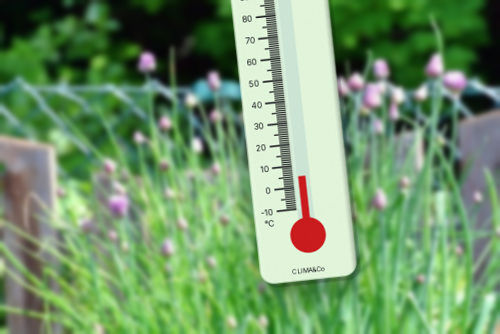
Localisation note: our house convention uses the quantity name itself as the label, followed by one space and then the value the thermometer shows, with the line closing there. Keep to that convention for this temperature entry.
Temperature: 5 °C
